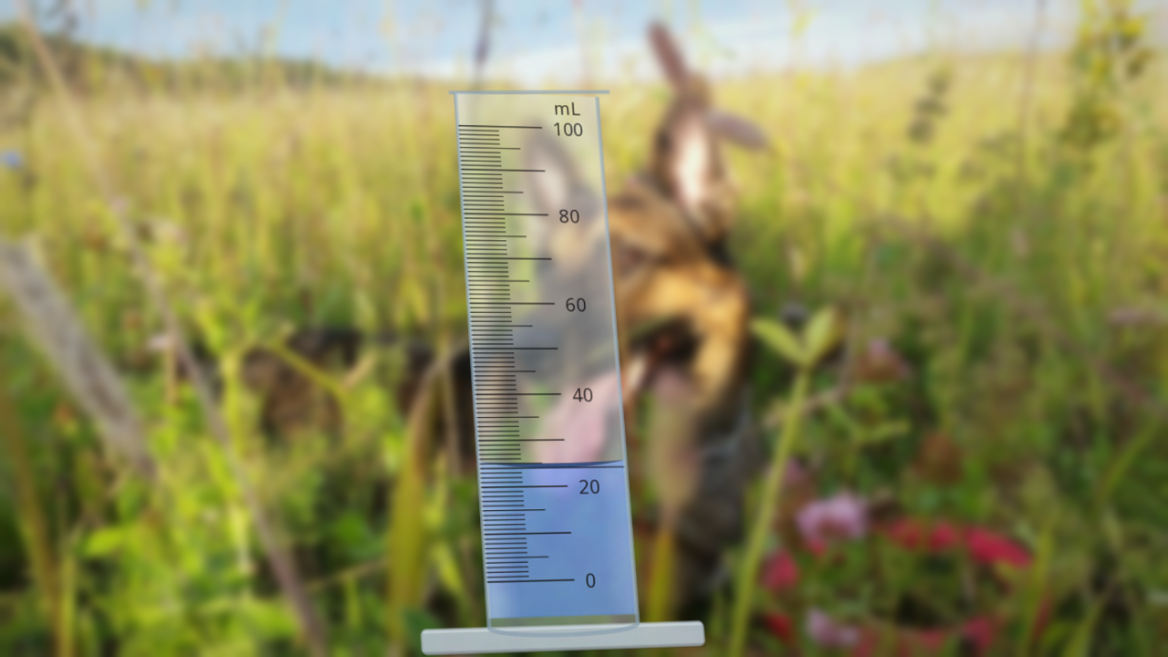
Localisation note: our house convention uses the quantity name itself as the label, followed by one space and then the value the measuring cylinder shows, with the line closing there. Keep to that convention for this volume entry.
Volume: 24 mL
